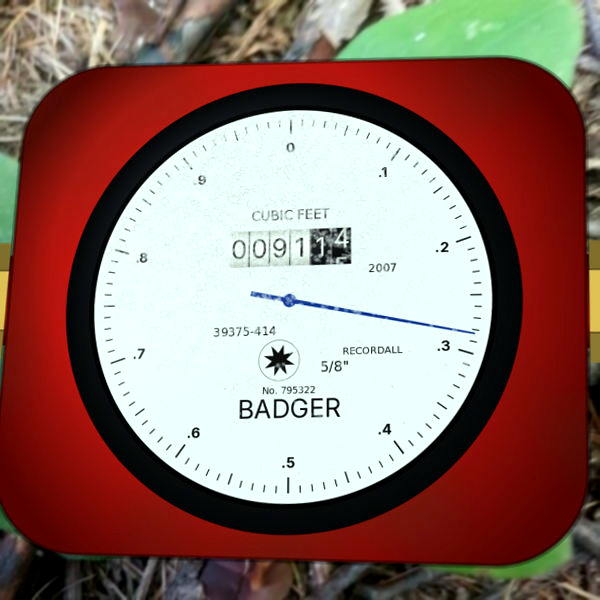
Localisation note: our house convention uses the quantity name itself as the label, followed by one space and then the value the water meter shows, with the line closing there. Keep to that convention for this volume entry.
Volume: 9114.28 ft³
